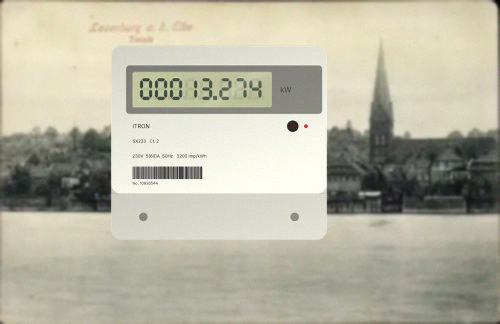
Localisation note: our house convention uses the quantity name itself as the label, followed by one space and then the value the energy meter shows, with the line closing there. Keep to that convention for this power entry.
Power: 13.274 kW
